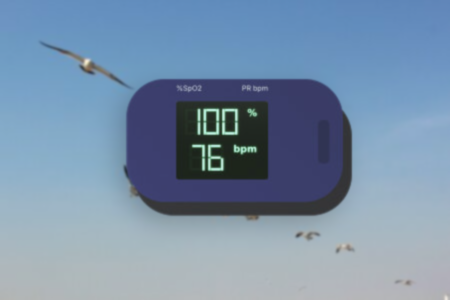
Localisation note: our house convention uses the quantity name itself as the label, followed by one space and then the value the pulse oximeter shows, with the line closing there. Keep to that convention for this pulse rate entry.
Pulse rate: 76 bpm
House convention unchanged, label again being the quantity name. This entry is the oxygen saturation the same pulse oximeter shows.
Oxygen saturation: 100 %
